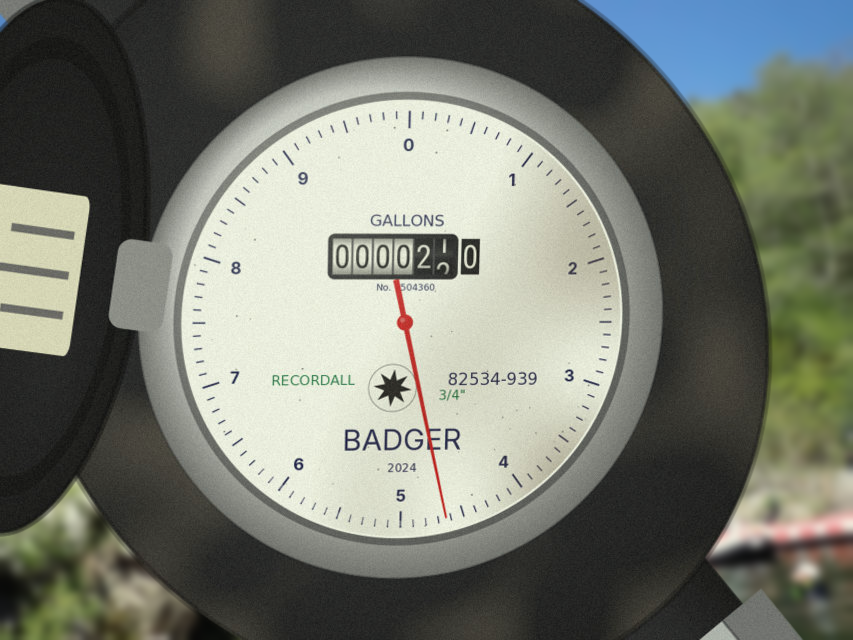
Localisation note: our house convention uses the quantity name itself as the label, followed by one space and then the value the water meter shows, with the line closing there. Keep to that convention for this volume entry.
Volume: 214.6 gal
